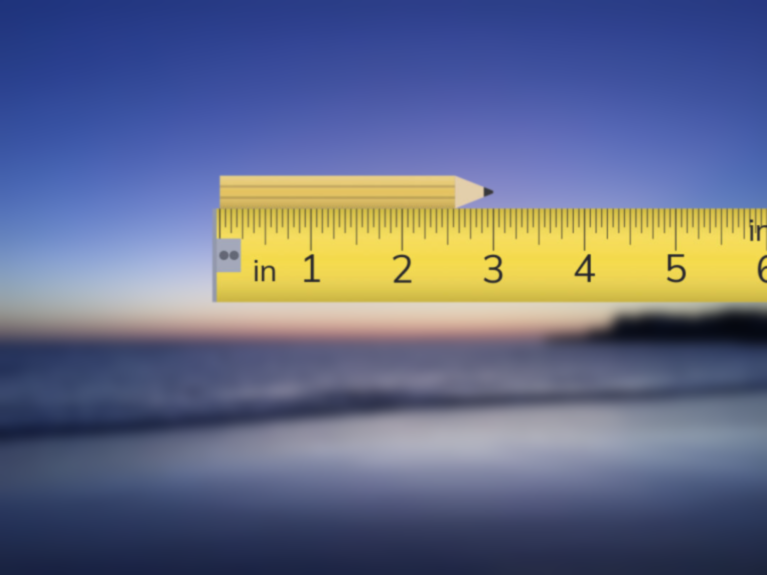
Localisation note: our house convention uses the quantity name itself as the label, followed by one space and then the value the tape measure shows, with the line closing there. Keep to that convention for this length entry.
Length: 3 in
